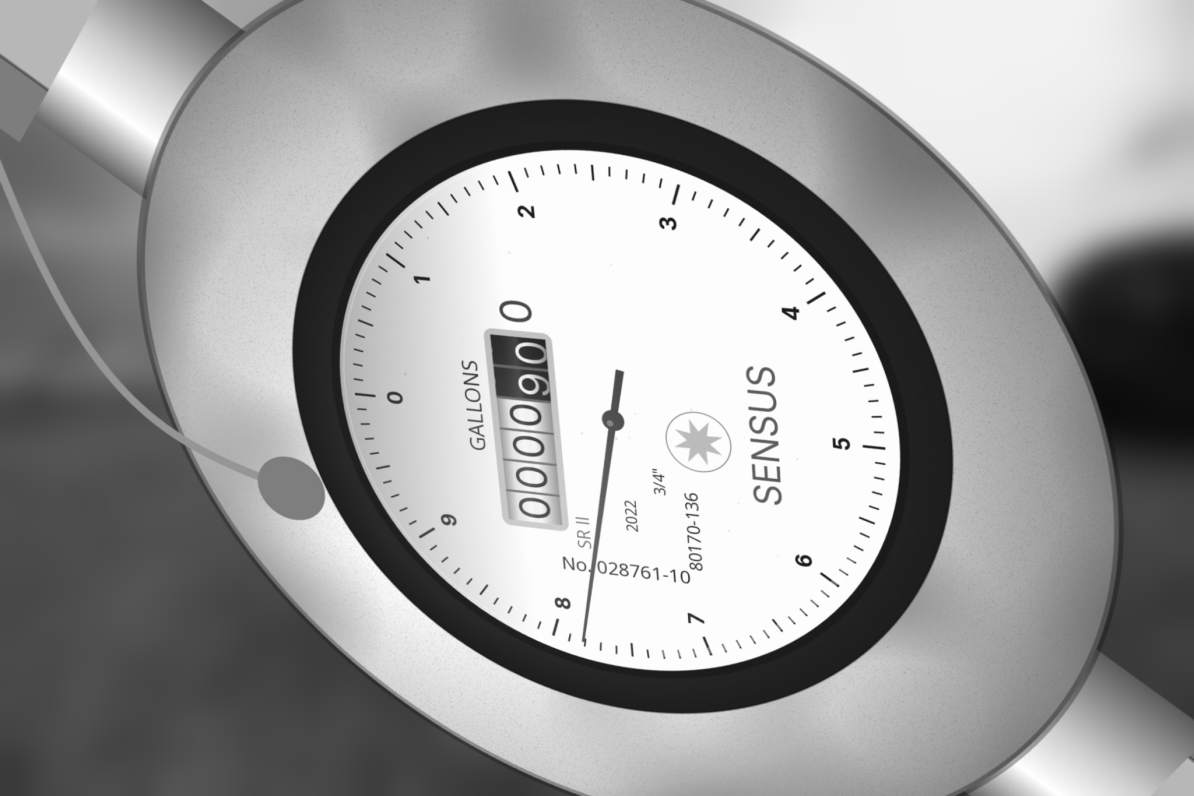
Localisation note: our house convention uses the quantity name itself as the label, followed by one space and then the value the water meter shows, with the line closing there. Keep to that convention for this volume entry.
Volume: 897.8 gal
